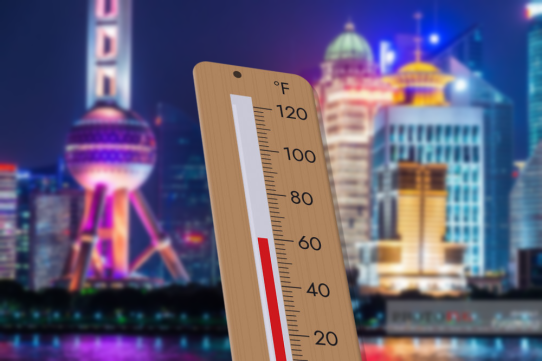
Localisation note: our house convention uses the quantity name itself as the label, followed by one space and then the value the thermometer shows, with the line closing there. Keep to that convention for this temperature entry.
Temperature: 60 °F
